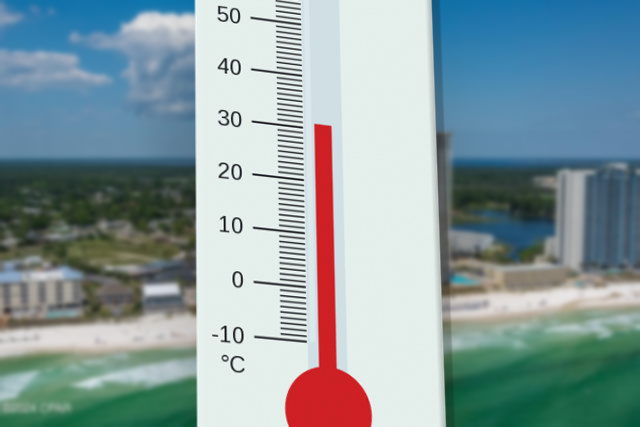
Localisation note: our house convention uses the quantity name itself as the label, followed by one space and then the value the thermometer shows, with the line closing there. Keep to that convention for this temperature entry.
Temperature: 31 °C
